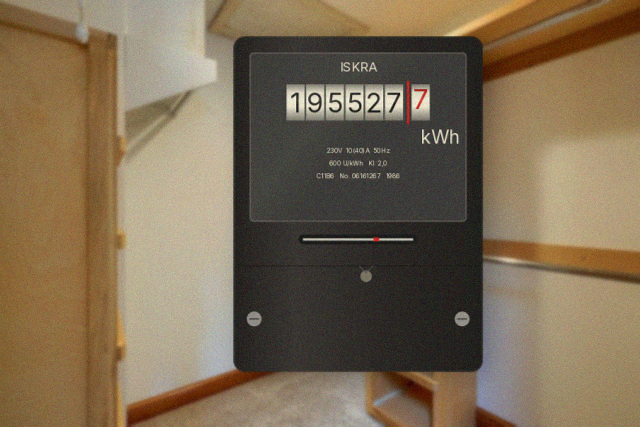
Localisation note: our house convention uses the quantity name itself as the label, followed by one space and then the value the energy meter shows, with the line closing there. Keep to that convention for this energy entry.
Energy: 195527.7 kWh
